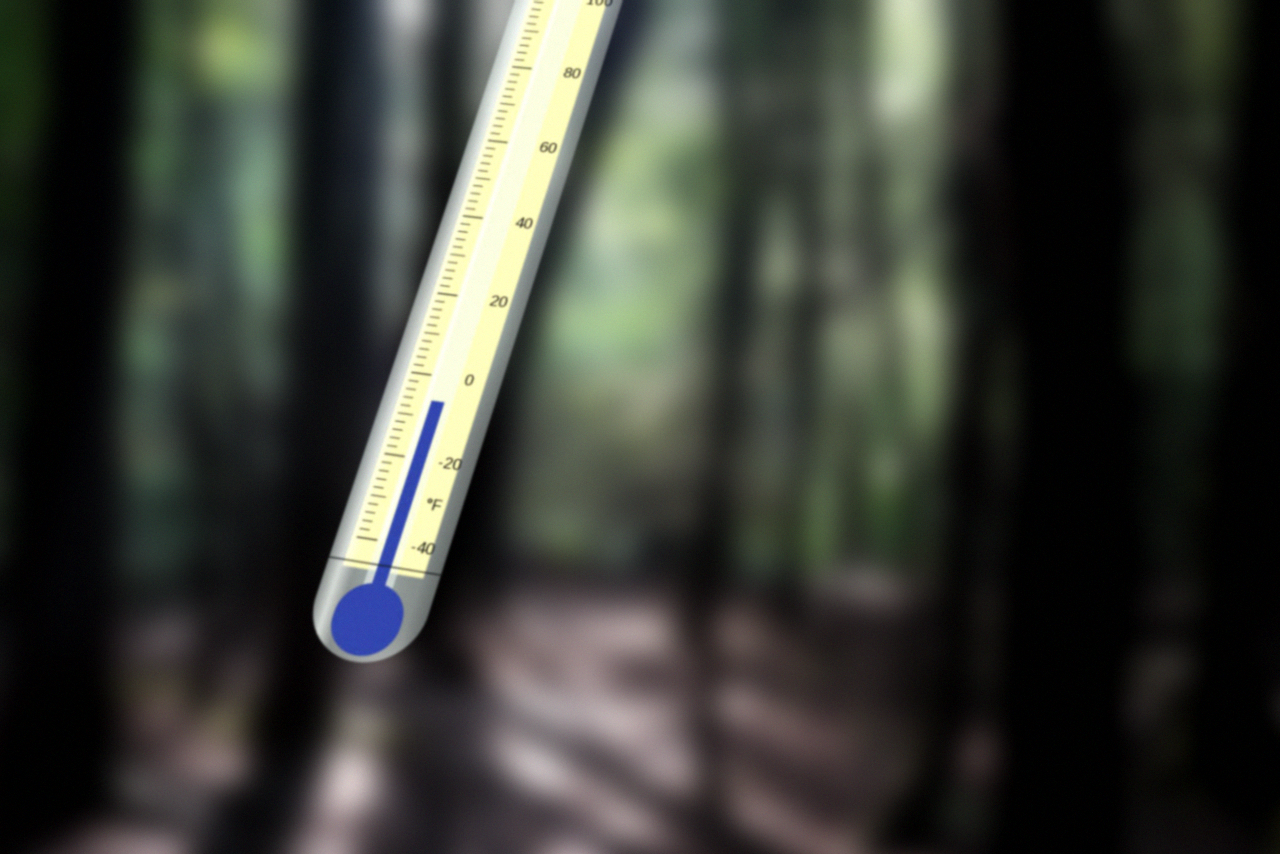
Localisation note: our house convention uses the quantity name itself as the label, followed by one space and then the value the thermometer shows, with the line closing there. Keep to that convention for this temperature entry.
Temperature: -6 °F
